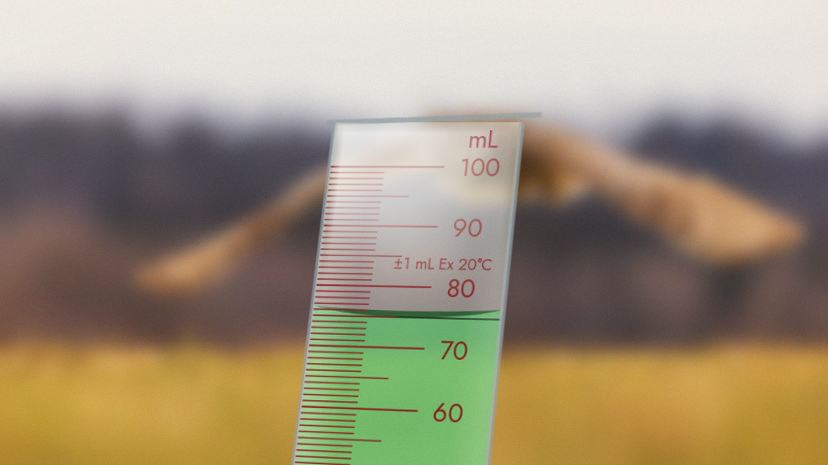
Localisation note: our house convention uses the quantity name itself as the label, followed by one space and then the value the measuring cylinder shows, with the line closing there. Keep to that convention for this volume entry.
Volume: 75 mL
